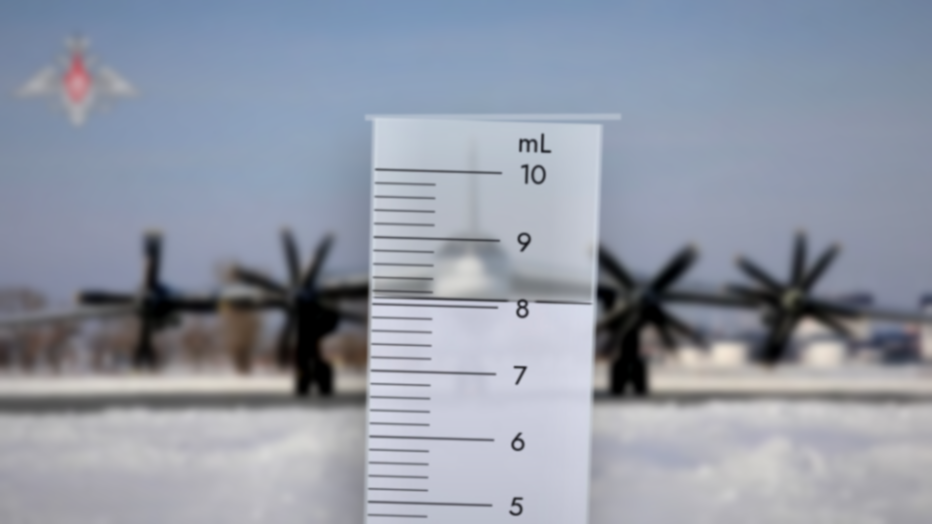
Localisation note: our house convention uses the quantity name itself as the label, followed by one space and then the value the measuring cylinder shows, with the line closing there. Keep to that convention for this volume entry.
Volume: 8.1 mL
